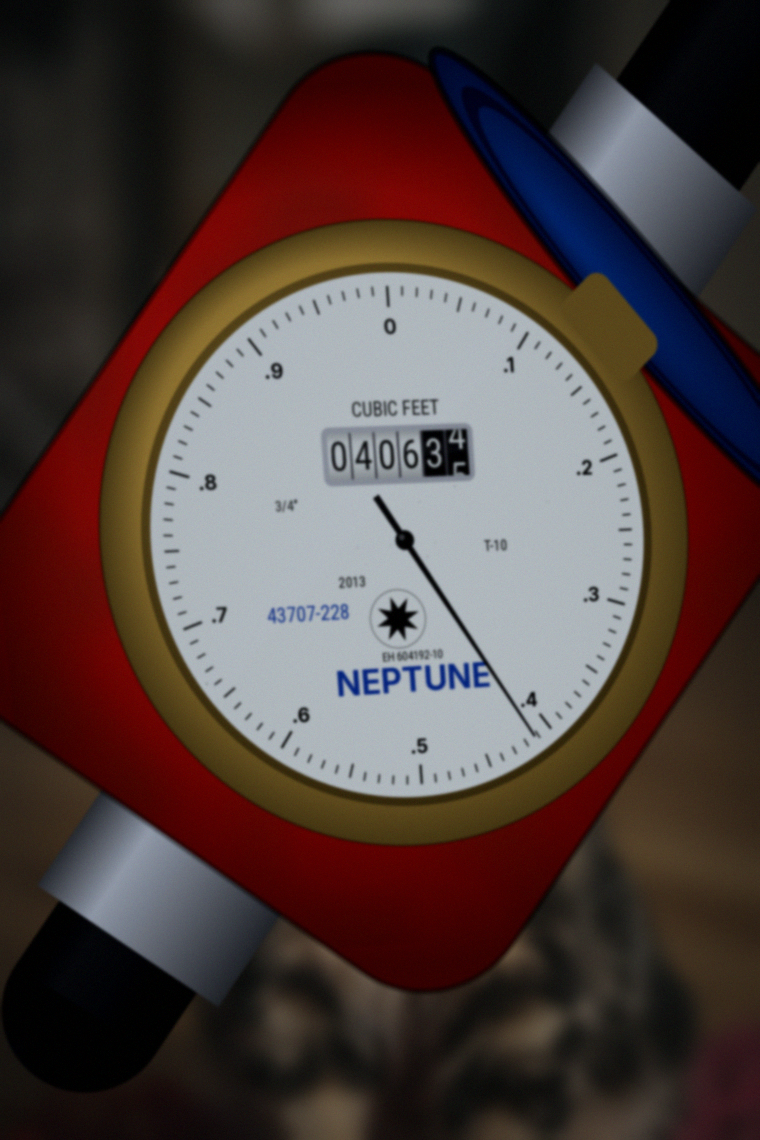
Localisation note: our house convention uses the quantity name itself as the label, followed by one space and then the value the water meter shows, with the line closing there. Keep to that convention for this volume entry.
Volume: 40634.41 ft³
